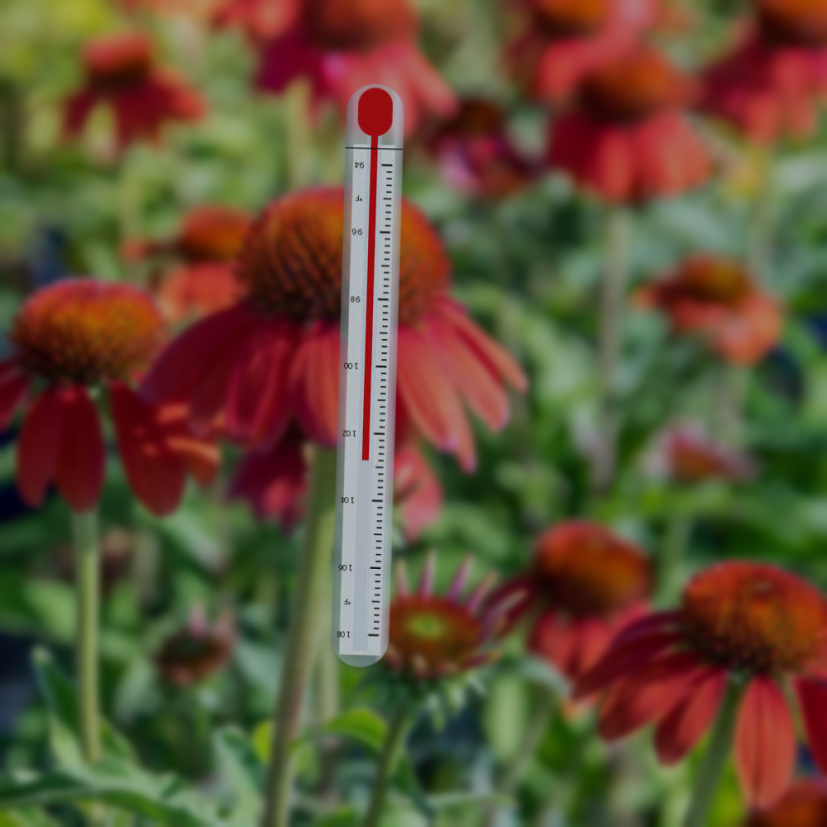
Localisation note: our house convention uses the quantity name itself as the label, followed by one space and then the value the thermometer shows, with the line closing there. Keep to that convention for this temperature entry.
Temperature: 102.8 °F
